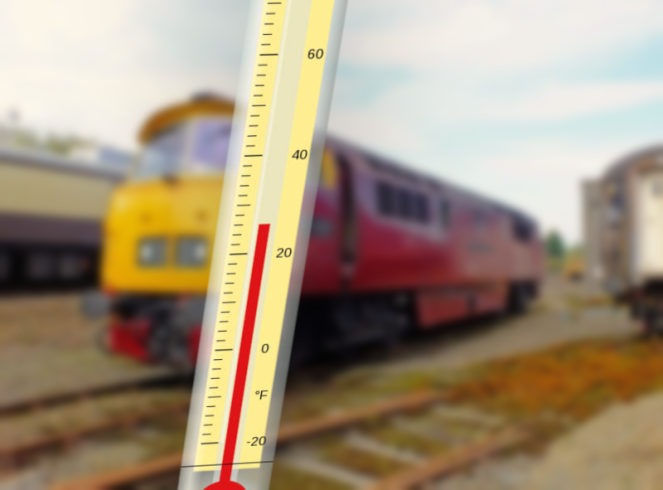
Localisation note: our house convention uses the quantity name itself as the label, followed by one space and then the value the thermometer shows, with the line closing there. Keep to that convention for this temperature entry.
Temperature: 26 °F
